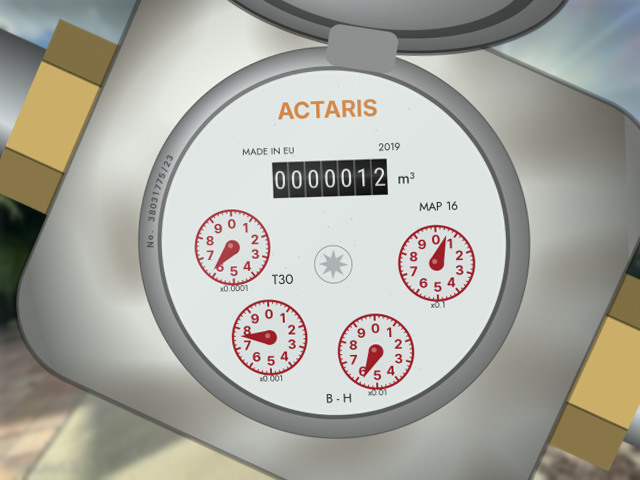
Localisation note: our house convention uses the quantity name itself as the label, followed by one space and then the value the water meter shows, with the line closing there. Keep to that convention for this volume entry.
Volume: 12.0576 m³
